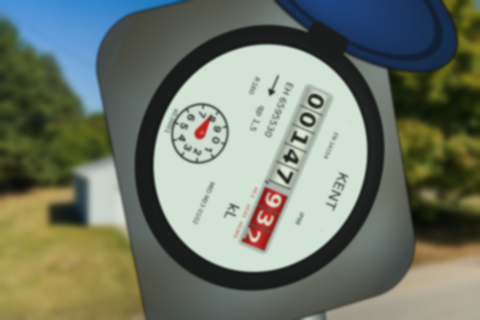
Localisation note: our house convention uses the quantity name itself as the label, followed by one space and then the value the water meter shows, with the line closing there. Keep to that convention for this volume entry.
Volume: 147.9317 kL
